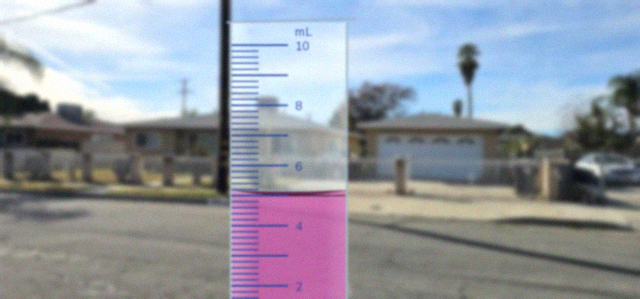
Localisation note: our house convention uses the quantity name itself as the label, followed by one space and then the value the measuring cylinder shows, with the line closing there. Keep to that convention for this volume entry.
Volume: 5 mL
